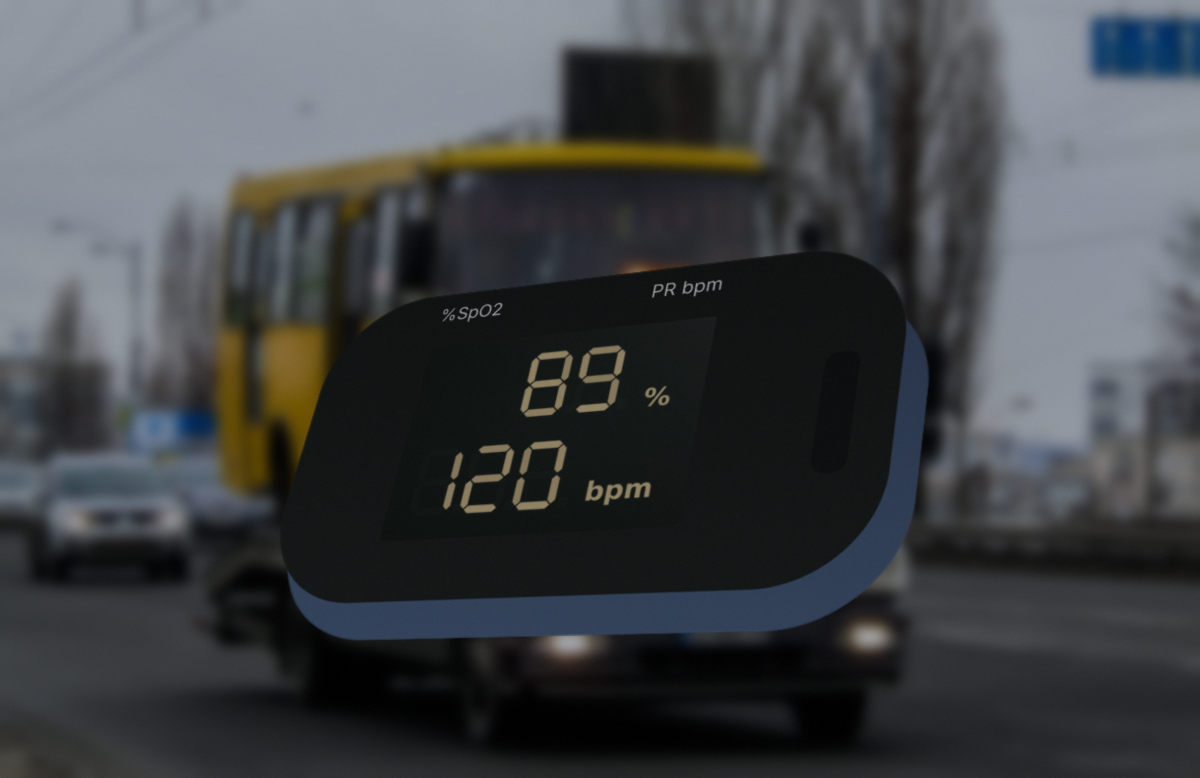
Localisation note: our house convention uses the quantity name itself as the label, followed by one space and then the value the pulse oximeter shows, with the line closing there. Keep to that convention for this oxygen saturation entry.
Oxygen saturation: 89 %
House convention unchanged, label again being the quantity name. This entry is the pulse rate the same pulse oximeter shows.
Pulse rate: 120 bpm
